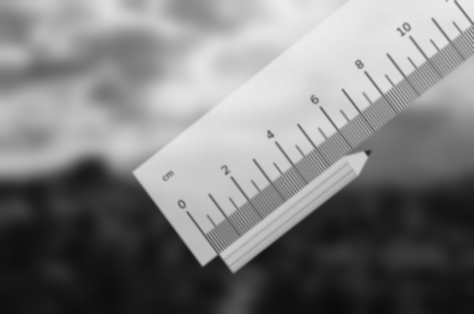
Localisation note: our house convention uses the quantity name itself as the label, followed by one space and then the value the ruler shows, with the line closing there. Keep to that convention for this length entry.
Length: 6.5 cm
